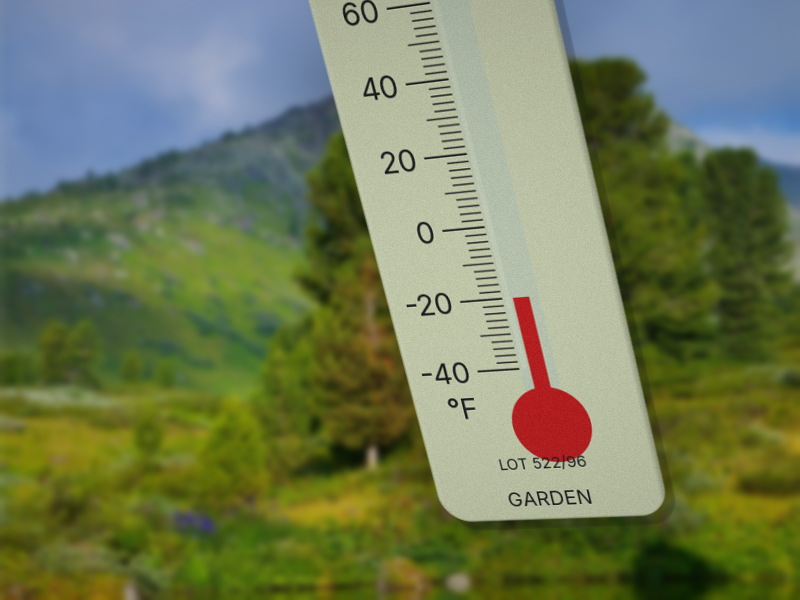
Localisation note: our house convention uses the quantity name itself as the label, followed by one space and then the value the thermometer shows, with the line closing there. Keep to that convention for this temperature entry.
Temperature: -20 °F
